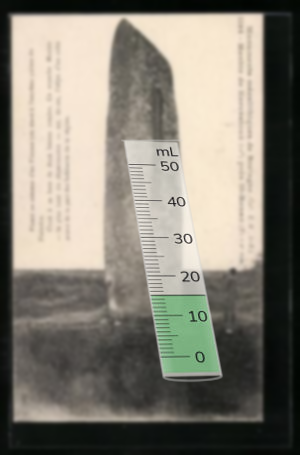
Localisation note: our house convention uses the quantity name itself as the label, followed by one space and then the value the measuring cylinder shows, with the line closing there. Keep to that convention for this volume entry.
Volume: 15 mL
